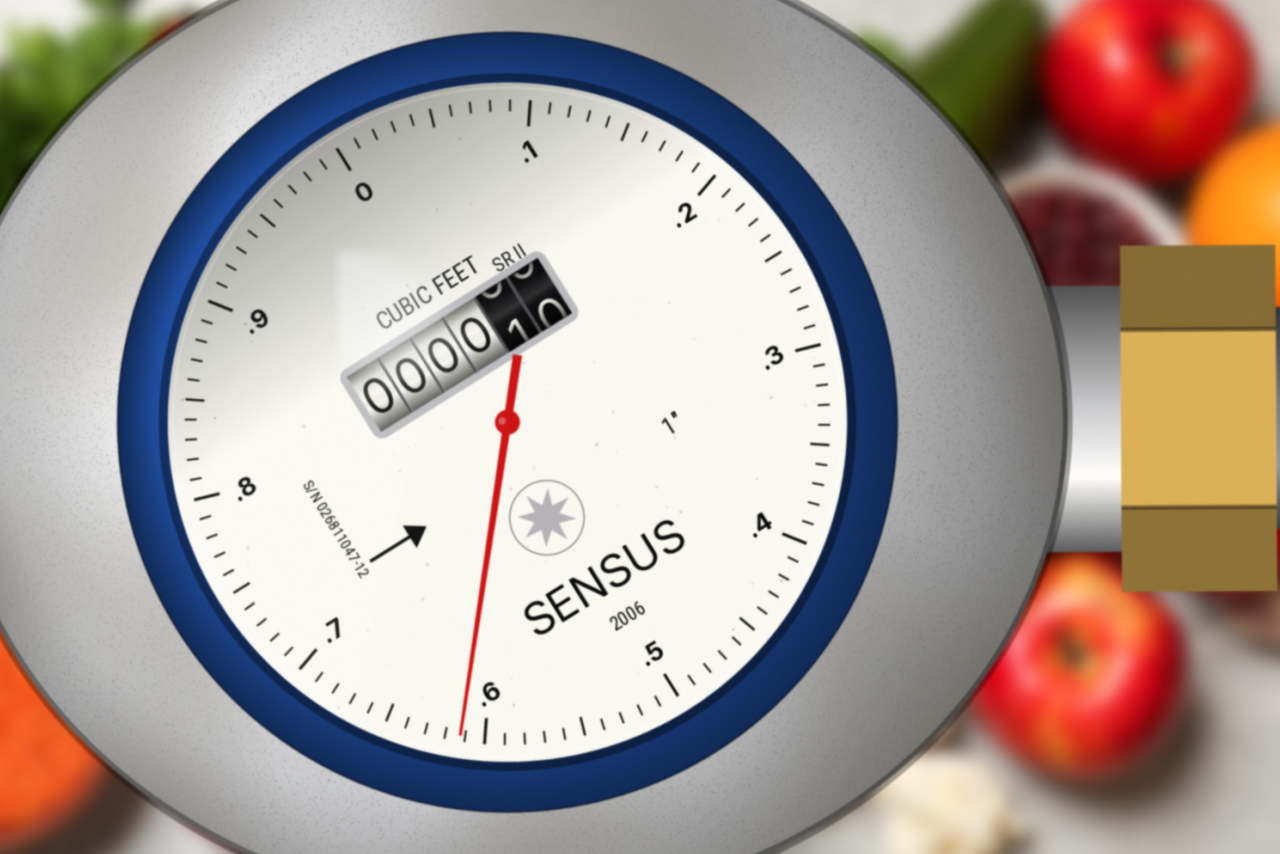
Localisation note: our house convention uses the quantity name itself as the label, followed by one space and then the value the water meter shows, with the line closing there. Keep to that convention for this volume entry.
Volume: 9.61 ft³
